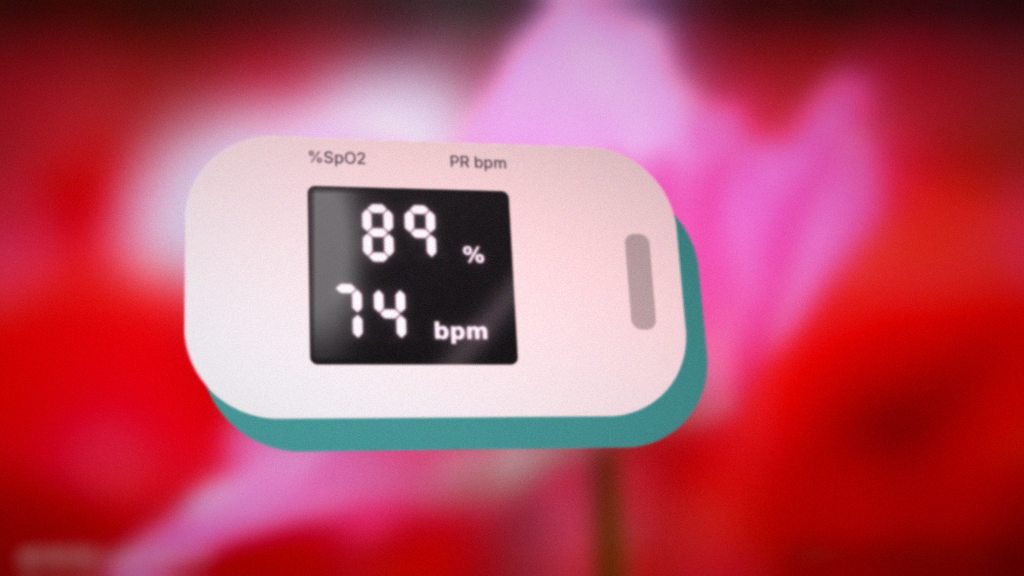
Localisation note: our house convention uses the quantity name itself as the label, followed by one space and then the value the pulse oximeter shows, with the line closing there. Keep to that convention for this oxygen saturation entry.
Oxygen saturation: 89 %
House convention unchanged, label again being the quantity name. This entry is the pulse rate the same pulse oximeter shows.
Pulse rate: 74 bpm
